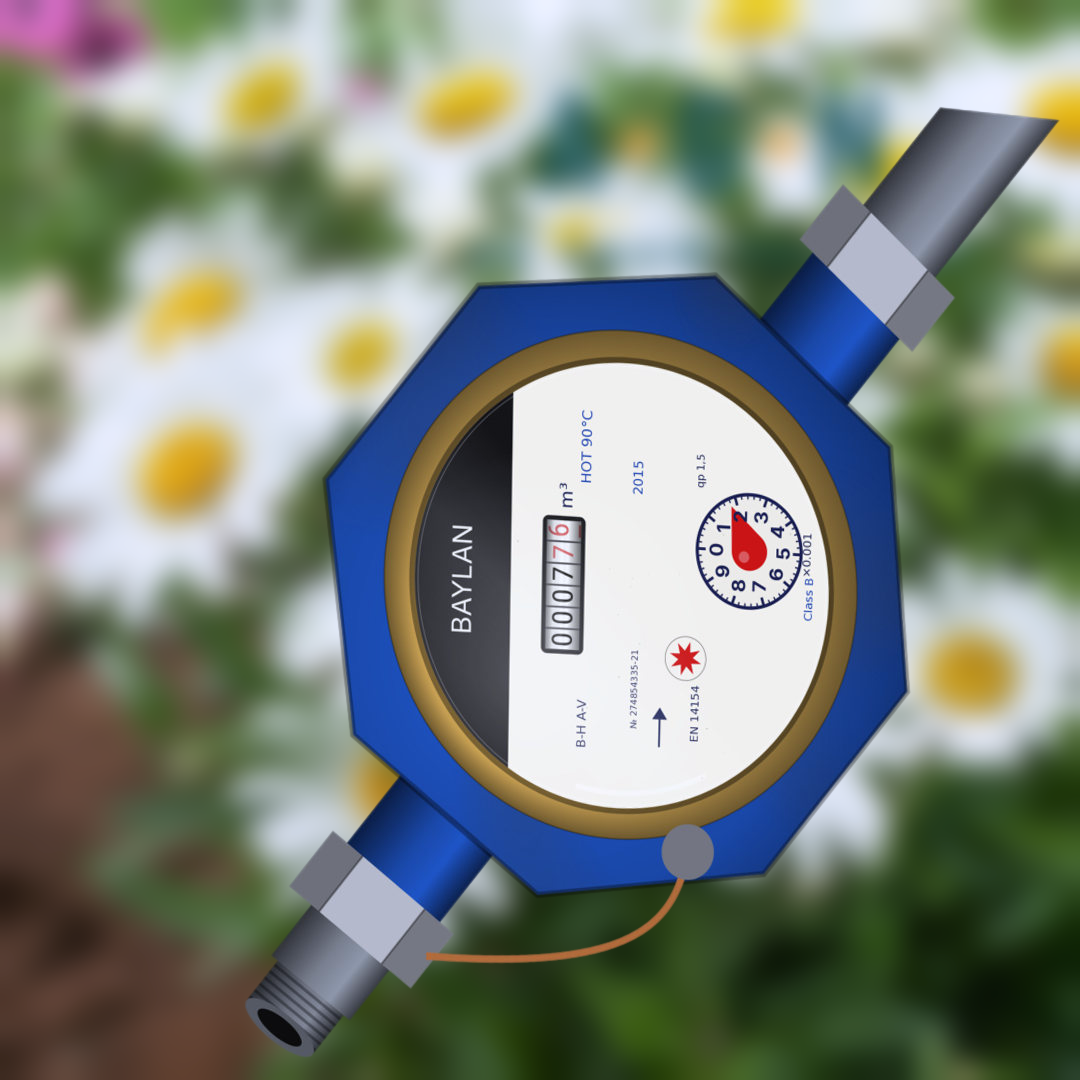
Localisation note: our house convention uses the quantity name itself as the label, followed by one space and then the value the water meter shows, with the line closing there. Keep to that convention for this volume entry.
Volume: 7.761 m³
